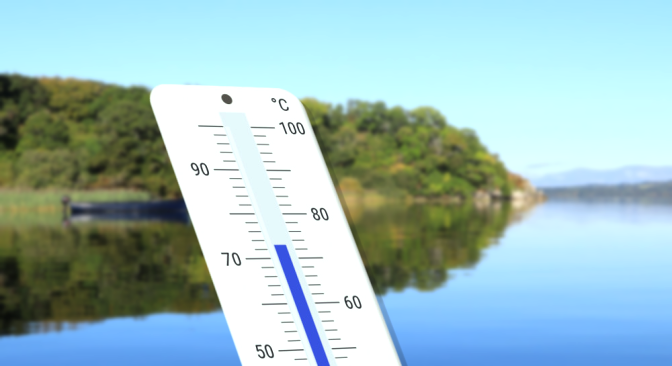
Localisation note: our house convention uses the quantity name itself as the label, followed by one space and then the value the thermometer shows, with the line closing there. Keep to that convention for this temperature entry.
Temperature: 73 °C
